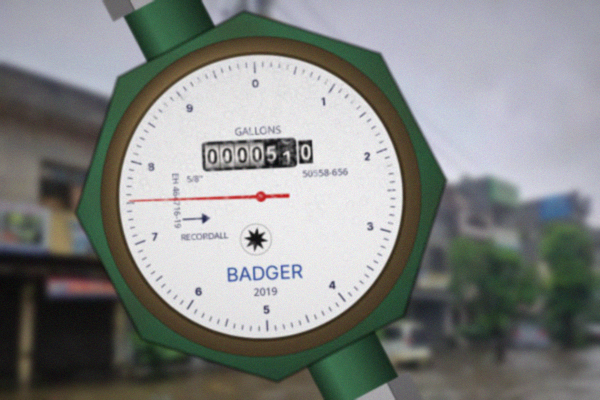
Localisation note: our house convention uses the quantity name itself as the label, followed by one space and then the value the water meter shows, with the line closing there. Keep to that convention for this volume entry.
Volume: 507.5 gal
